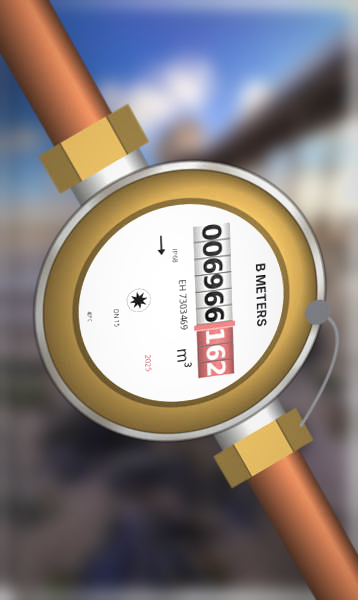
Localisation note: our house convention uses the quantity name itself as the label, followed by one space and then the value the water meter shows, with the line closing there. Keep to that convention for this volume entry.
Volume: 6966.162 m³
